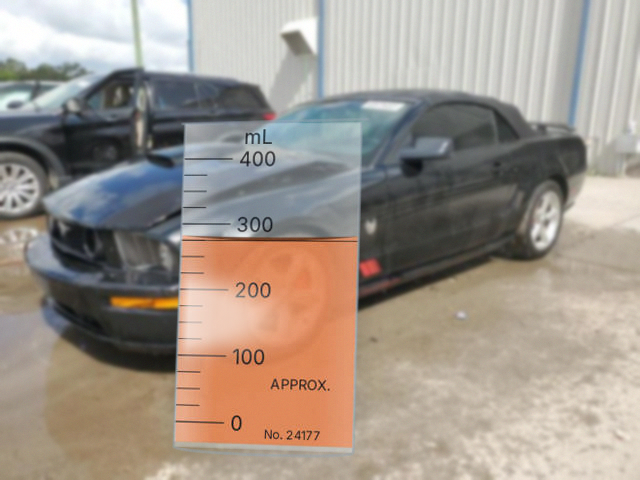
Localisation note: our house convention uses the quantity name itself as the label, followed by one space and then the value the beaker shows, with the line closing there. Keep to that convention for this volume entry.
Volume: 275 mL
